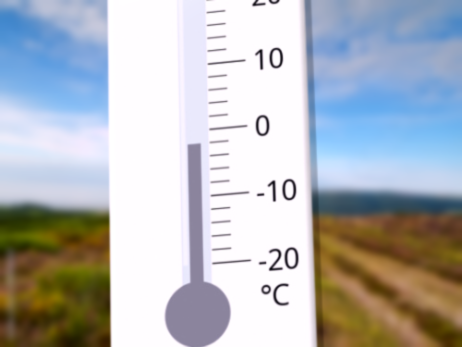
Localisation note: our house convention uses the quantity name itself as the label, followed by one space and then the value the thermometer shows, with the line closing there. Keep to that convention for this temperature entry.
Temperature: -2 °C
